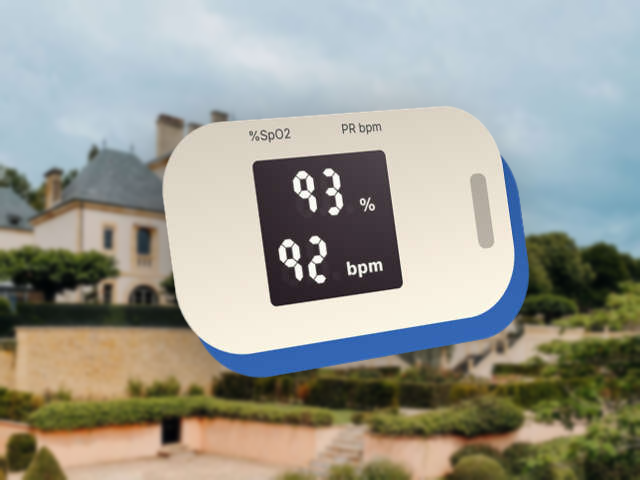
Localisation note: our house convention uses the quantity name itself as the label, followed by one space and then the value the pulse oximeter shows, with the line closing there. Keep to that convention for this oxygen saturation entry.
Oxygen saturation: 93 %
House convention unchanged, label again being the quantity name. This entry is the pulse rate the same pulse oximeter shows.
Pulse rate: 92 bpm
